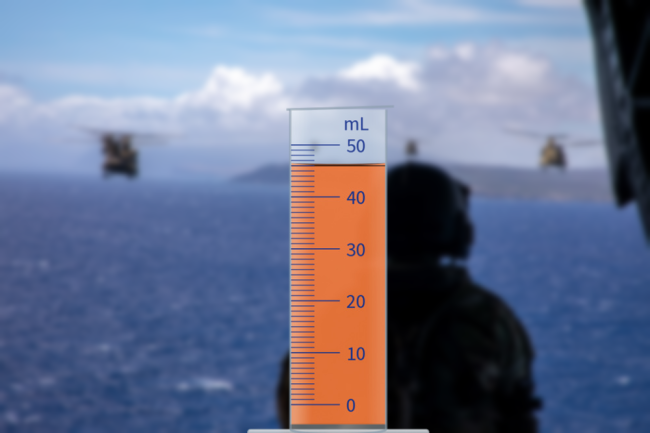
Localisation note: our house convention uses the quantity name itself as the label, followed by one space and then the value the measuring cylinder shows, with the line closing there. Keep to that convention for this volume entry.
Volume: 46 mL
